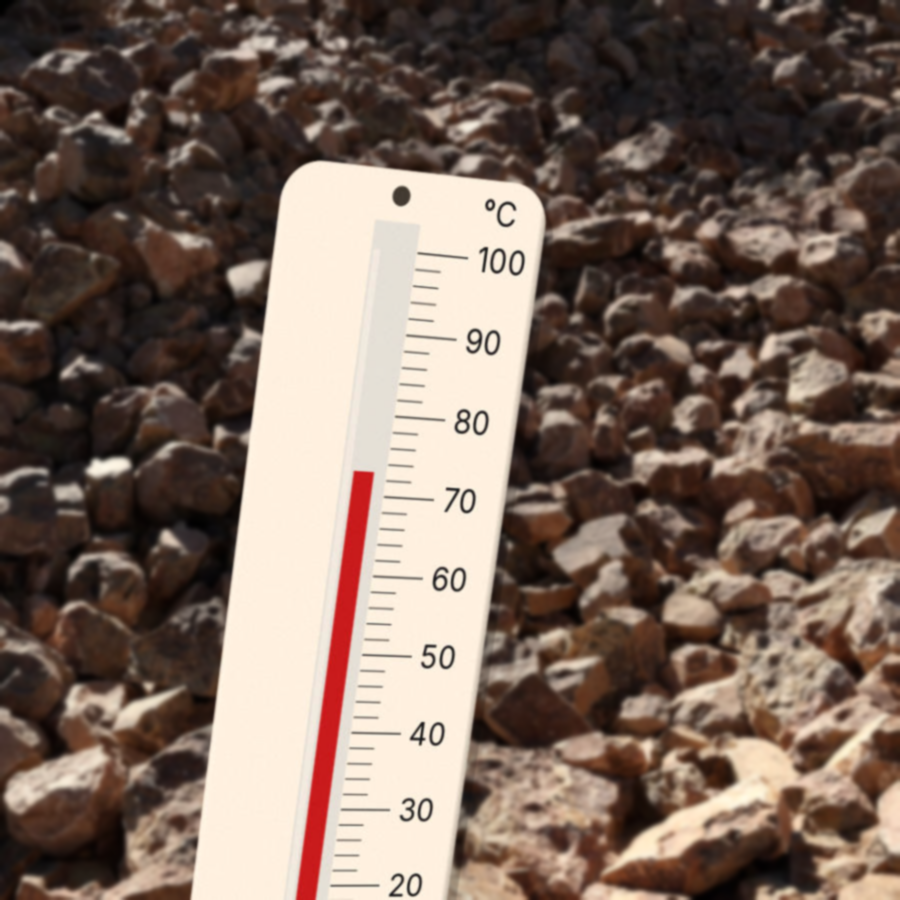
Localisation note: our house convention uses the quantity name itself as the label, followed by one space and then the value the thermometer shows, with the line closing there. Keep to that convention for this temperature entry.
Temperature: 73 °C
